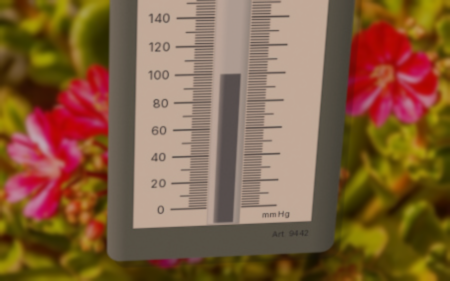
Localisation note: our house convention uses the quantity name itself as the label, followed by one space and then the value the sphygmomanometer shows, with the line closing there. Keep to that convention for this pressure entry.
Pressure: 100 mmHg
